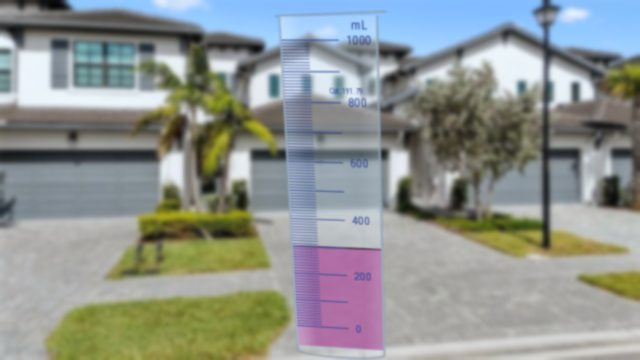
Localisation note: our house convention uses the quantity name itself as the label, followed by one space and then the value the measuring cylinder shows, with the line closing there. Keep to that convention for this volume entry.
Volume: 300 mL
